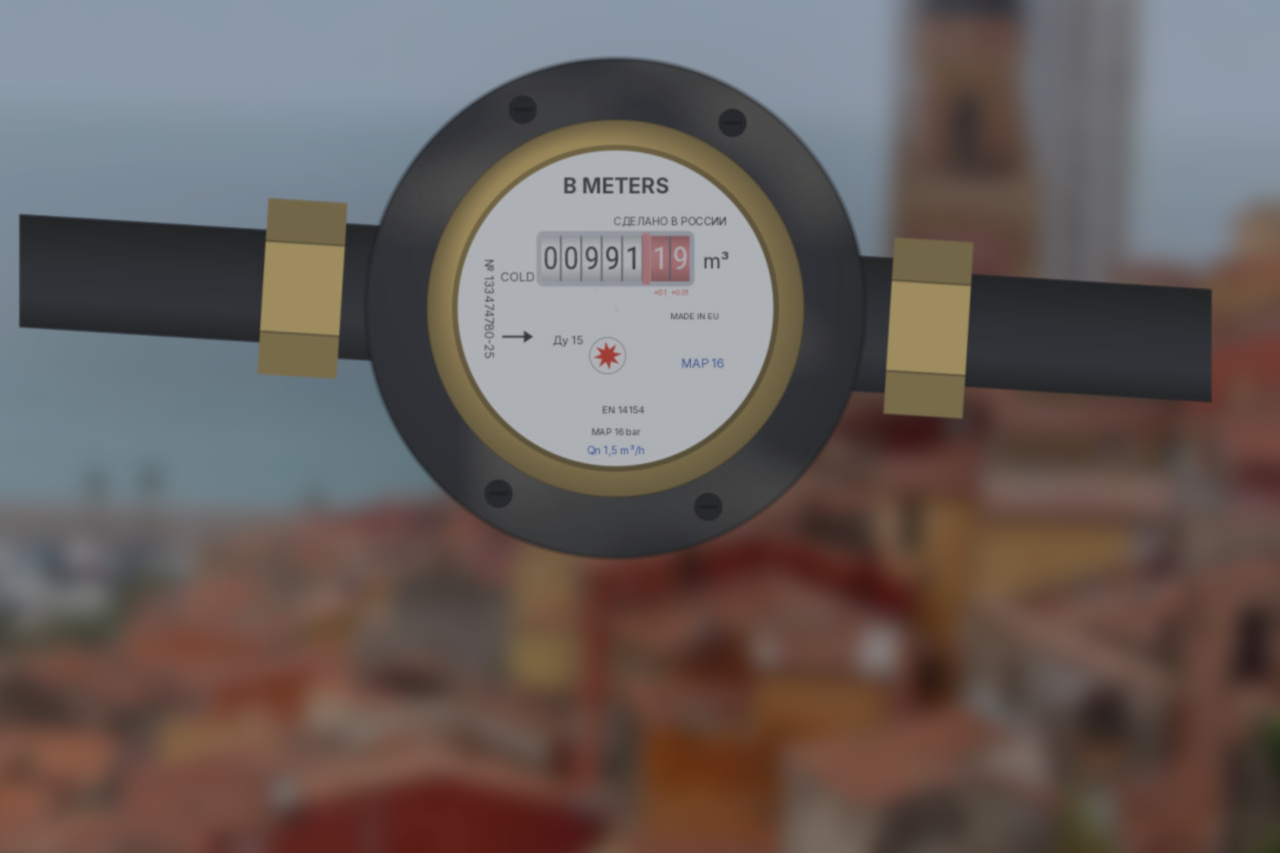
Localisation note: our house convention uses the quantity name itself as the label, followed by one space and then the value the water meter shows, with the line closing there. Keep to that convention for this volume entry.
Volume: 991.19 m³
